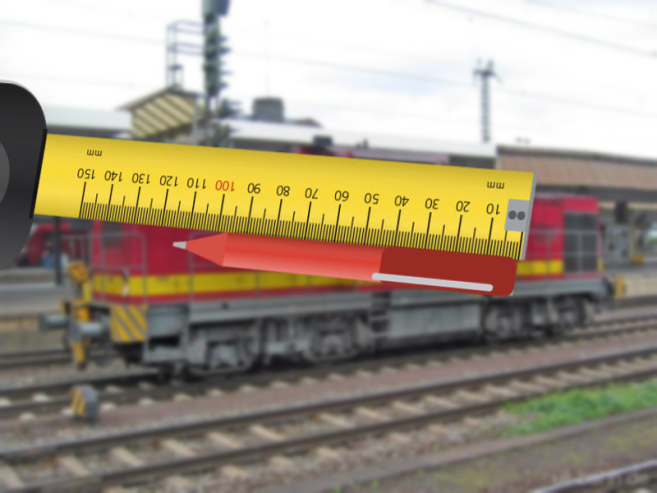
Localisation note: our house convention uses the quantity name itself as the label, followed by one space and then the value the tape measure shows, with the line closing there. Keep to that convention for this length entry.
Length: 115 mm
